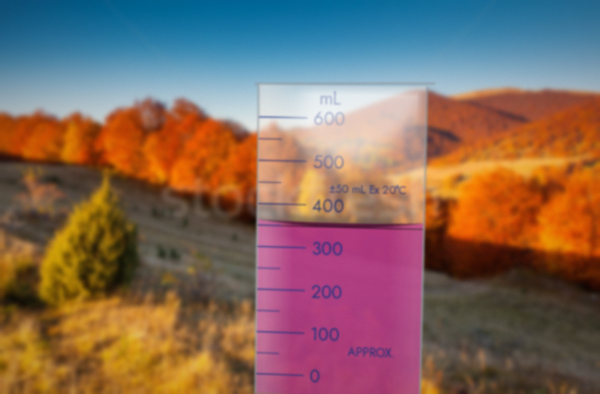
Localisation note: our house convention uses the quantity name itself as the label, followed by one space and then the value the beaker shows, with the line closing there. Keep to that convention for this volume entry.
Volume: 350 mL
